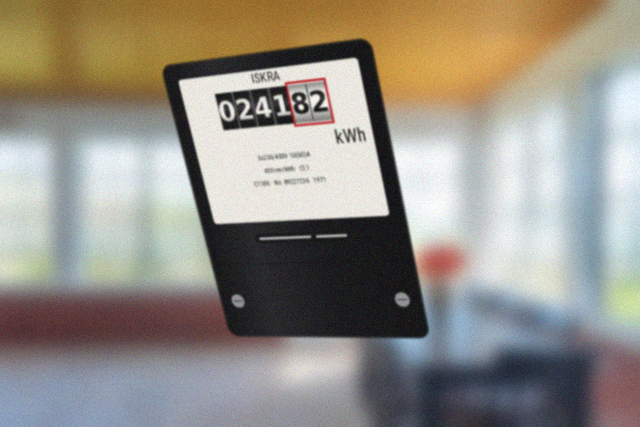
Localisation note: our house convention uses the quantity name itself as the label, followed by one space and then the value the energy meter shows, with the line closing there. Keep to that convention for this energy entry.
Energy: 241.82 kWh
